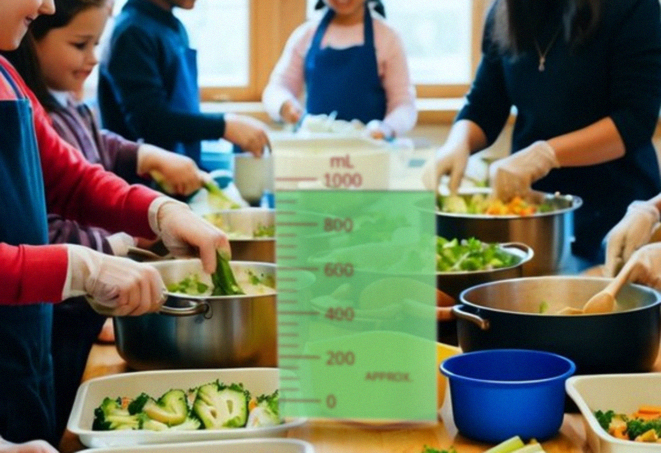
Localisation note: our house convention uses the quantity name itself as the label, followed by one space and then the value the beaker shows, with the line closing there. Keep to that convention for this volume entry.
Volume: 950 mL
